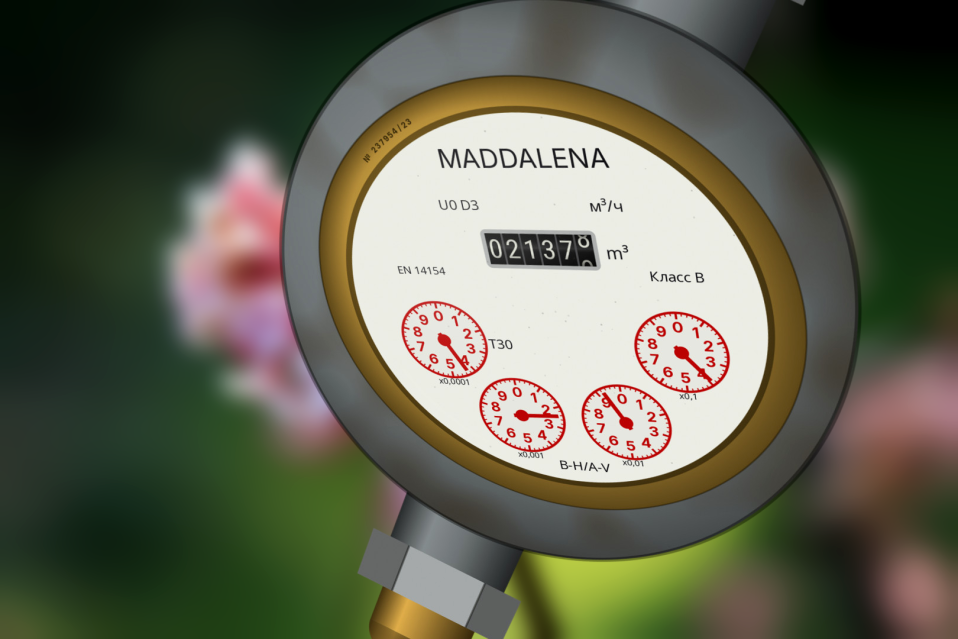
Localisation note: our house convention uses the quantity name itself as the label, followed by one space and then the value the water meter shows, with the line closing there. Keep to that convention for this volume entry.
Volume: 21378.3924 m³
